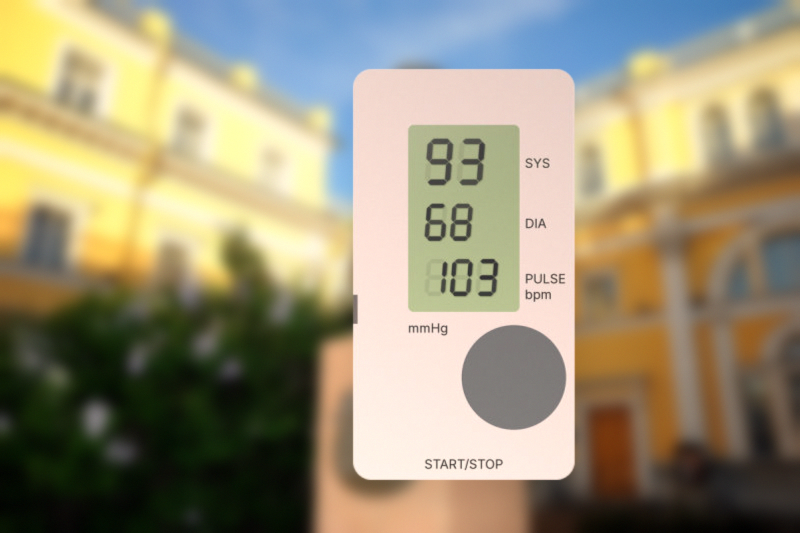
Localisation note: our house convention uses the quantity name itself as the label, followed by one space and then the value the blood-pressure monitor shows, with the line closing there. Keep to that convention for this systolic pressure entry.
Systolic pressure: 93 mmHg
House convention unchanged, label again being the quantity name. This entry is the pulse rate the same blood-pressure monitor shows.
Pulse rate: 103 bpm
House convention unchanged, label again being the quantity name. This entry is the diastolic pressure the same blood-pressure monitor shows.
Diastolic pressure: 68 mmHg
